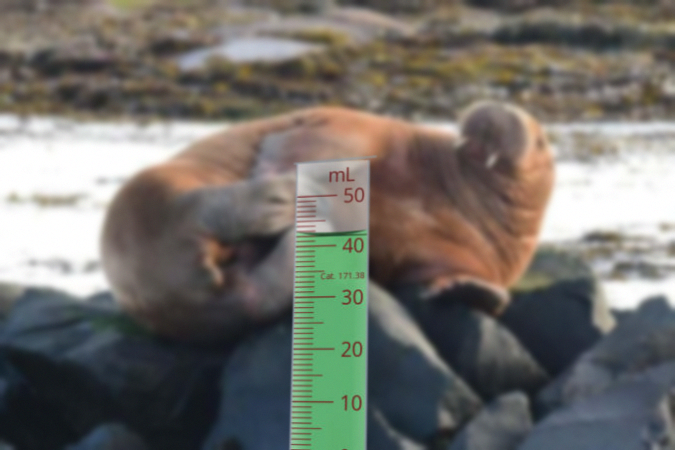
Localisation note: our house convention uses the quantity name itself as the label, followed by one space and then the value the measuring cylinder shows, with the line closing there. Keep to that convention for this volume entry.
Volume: 42 mL
